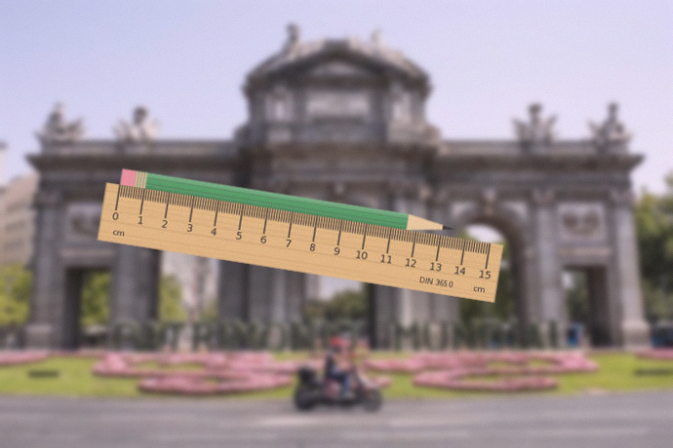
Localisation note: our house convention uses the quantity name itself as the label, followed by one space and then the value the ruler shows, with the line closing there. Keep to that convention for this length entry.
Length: 13.5 cm
